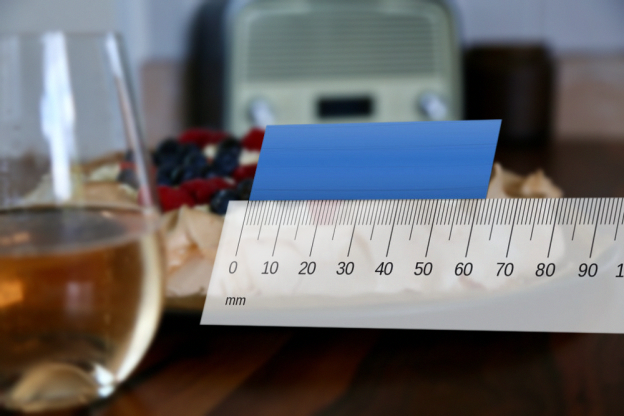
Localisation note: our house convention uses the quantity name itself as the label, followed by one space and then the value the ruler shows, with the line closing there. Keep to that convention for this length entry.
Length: 62 mm
